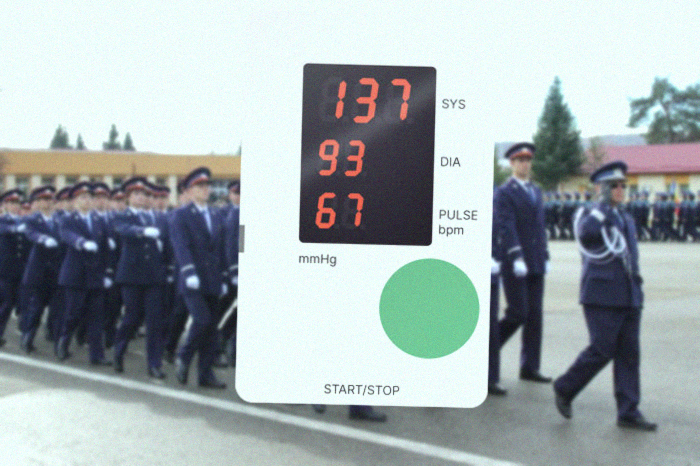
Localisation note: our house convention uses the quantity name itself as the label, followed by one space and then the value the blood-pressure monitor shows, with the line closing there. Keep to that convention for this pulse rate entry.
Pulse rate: 67 bpm
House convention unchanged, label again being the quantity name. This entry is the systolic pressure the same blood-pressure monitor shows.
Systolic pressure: 137 mmHg
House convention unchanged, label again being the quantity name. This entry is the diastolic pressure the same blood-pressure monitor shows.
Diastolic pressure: 93 mmHg
